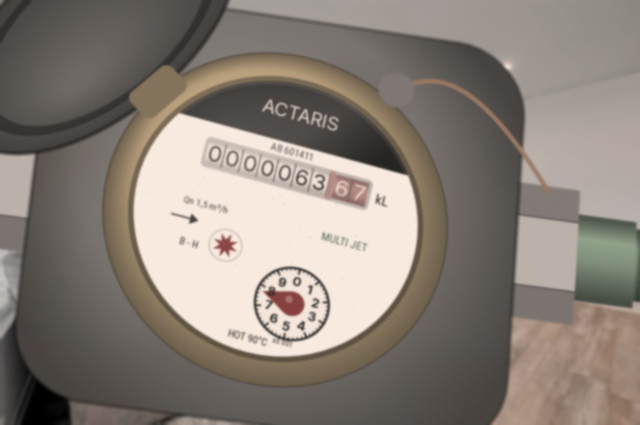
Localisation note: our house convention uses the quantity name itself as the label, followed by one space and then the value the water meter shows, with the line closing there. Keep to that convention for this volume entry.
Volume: 63.677 kL
